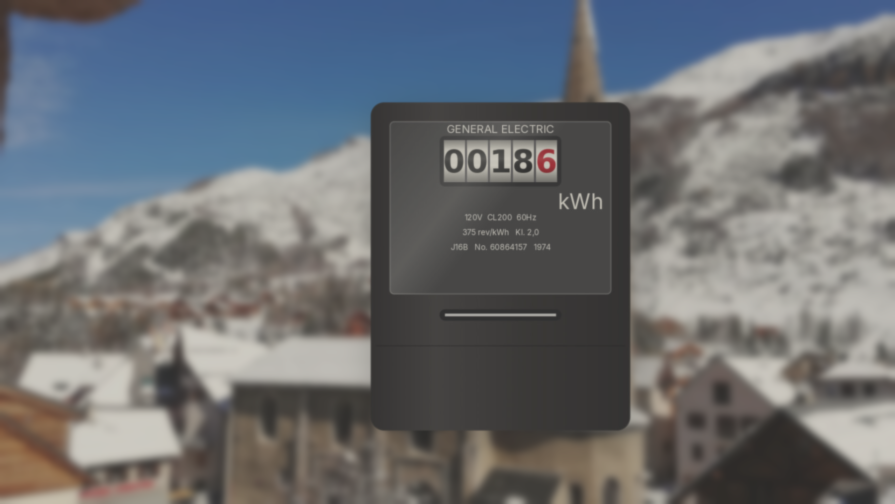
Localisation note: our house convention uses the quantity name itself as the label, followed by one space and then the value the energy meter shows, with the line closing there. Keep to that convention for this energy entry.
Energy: 18.6 kWh
